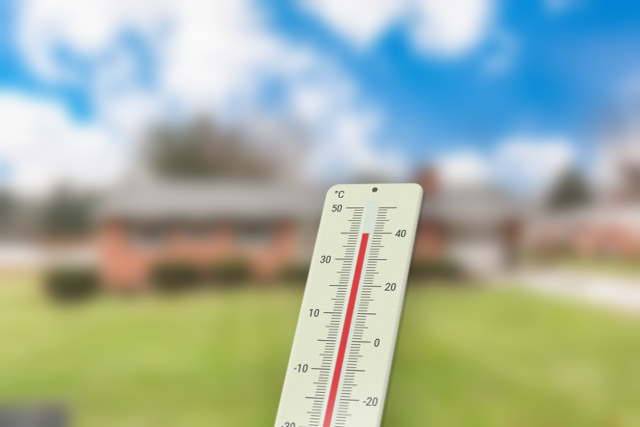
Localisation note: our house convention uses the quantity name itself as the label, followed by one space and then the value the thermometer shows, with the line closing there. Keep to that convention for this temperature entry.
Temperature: 40 °C
